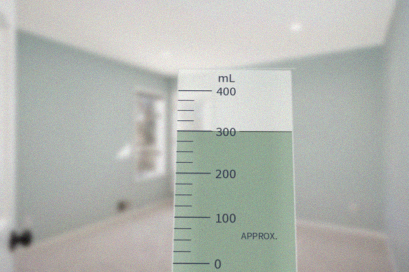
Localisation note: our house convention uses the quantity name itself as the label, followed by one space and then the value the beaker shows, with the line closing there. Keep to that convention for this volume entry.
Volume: 300 mL
